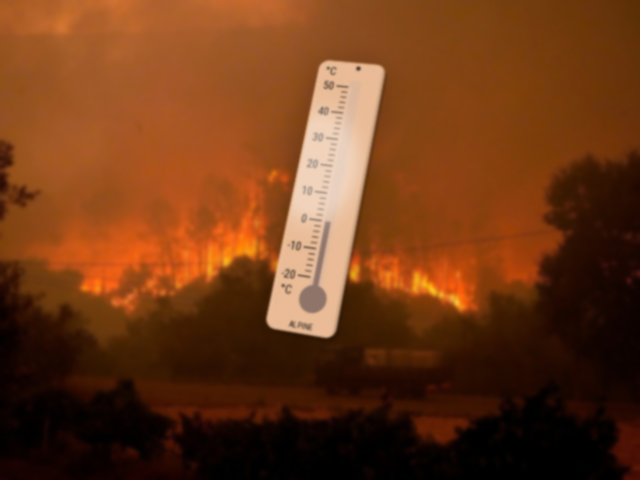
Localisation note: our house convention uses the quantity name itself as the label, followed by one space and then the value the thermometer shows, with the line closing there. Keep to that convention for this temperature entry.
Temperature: 0 °C
